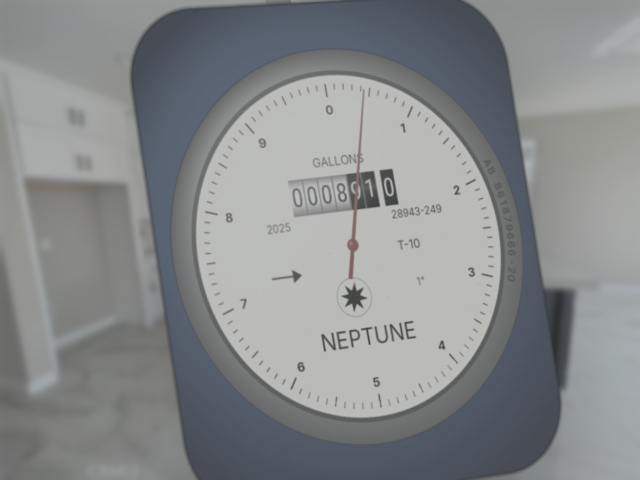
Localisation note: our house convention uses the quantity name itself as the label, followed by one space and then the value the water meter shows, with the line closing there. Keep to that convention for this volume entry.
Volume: 8910.4 gal
